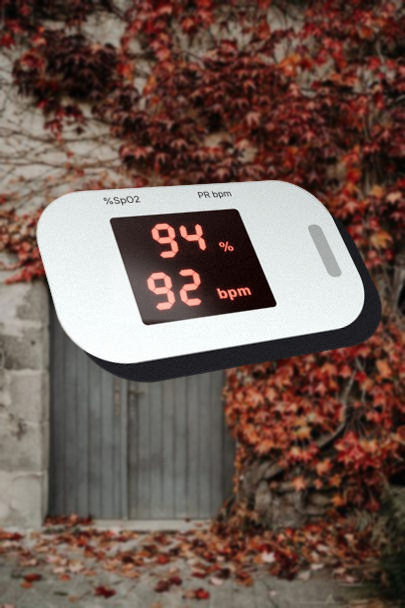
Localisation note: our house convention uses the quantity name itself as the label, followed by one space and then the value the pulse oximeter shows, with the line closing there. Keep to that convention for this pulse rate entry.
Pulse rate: 92 bpm
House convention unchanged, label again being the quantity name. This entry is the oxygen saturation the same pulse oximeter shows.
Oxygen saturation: 94 %
